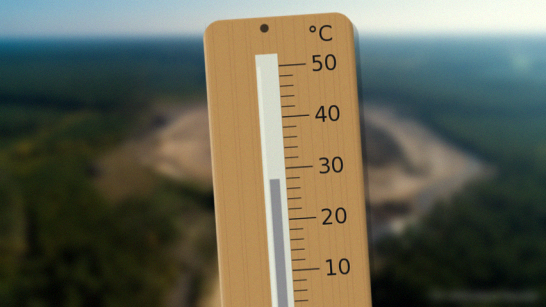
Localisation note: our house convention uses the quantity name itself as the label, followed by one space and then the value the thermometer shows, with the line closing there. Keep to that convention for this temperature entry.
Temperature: 28 °C
